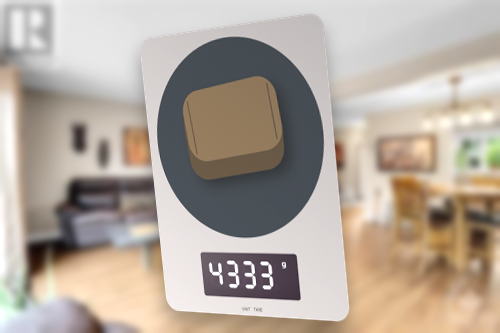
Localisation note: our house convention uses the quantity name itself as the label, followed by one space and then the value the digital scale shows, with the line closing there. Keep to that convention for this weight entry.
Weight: 4333 g
